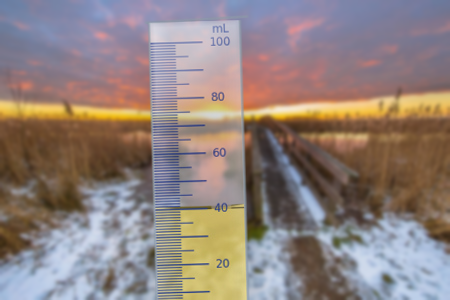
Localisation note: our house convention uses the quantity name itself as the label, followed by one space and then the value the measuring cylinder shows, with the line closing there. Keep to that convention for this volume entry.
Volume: 40 mL
